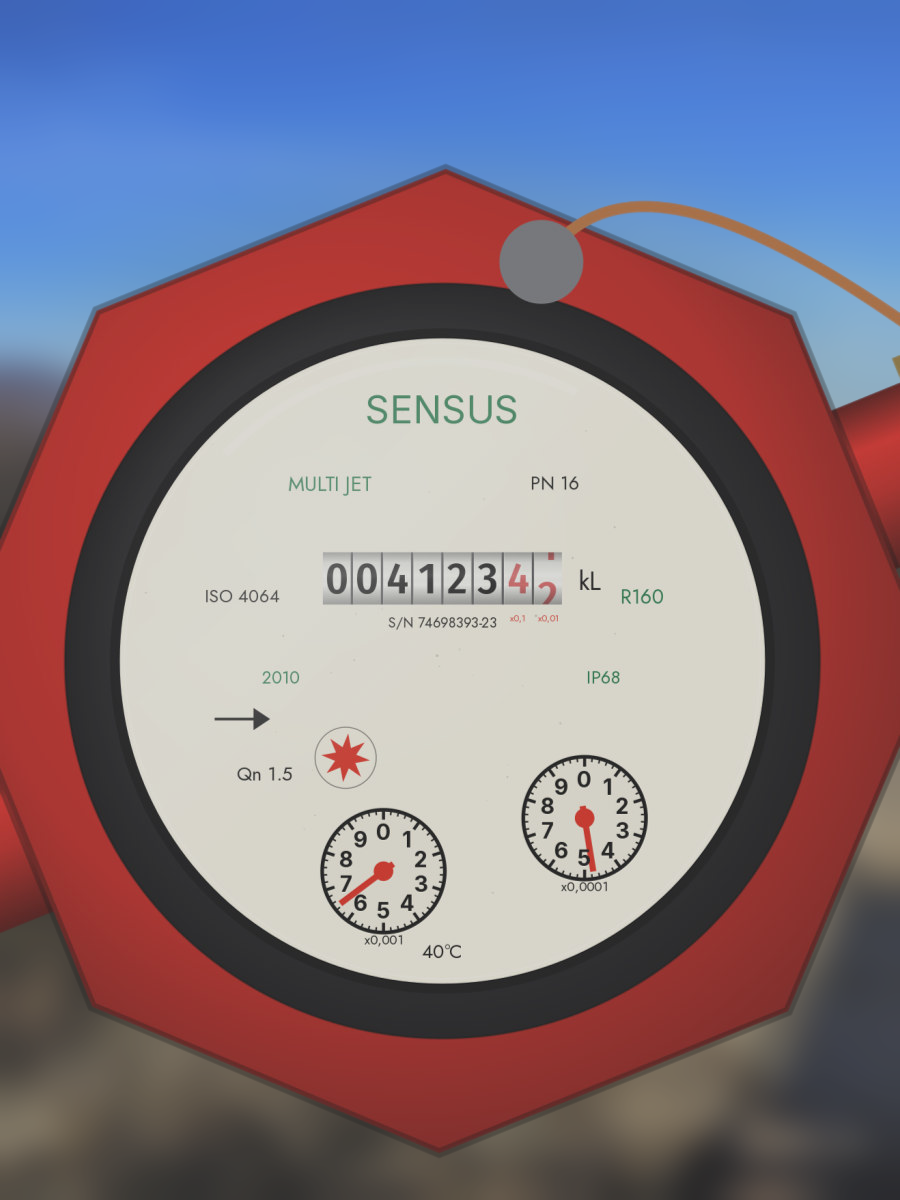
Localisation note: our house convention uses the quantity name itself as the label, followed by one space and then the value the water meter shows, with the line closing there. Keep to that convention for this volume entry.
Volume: 4123.4164 kL
